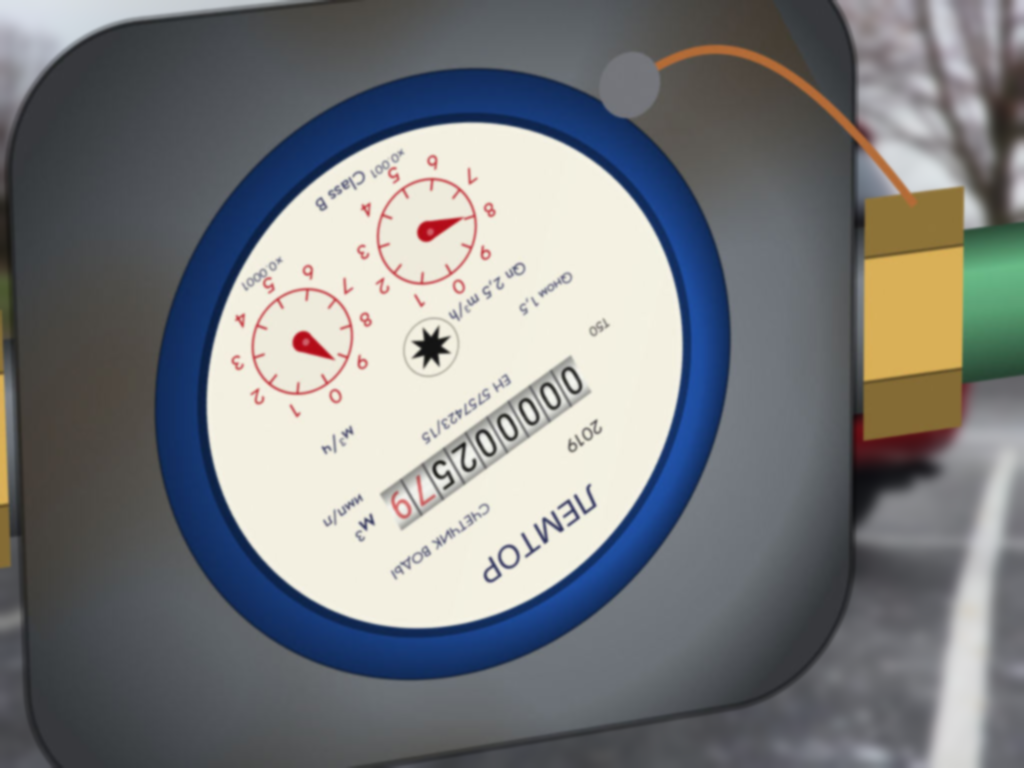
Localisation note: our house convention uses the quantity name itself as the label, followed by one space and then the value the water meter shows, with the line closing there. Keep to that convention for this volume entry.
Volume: 25.7979 m³
